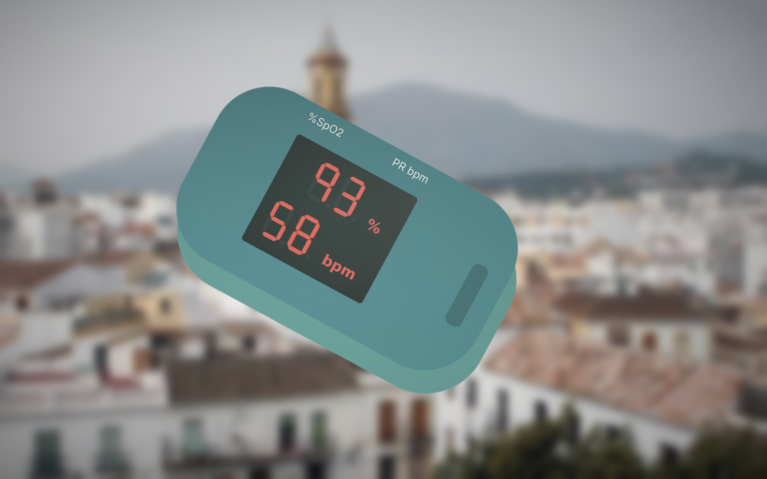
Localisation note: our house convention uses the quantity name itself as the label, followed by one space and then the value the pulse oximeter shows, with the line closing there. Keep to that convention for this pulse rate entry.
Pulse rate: 58 bpm
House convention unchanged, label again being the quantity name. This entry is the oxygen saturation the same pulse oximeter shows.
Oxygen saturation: 93 %
